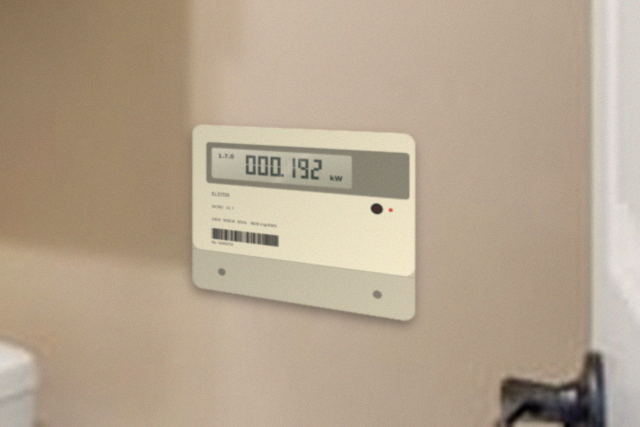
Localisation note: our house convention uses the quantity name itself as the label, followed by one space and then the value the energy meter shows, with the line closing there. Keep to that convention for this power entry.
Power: 0.192 kW
